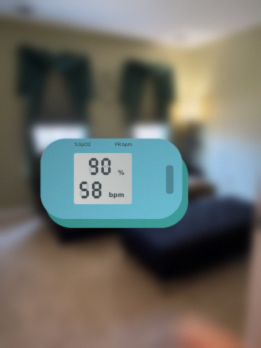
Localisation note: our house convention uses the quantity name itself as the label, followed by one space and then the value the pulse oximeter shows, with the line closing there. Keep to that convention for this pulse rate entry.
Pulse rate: 58 bpm
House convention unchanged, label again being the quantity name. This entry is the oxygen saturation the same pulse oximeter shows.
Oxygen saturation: 90 %
